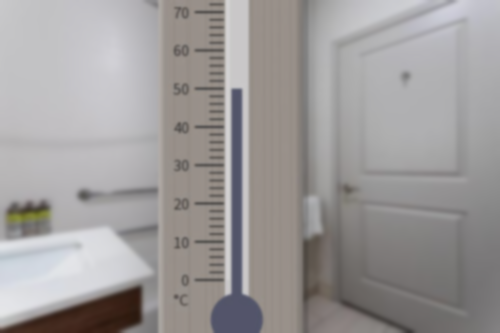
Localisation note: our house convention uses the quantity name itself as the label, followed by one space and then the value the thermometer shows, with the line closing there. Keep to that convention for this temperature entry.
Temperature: 50 °C
